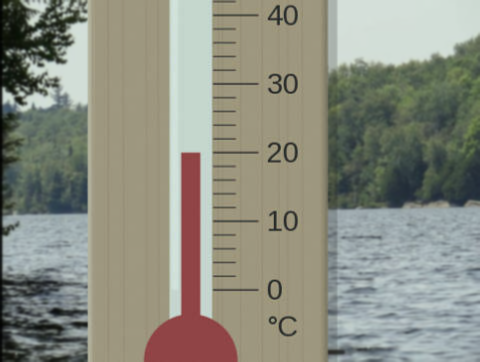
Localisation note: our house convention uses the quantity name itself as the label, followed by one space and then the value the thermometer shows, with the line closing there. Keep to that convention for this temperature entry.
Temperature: 20 °C
